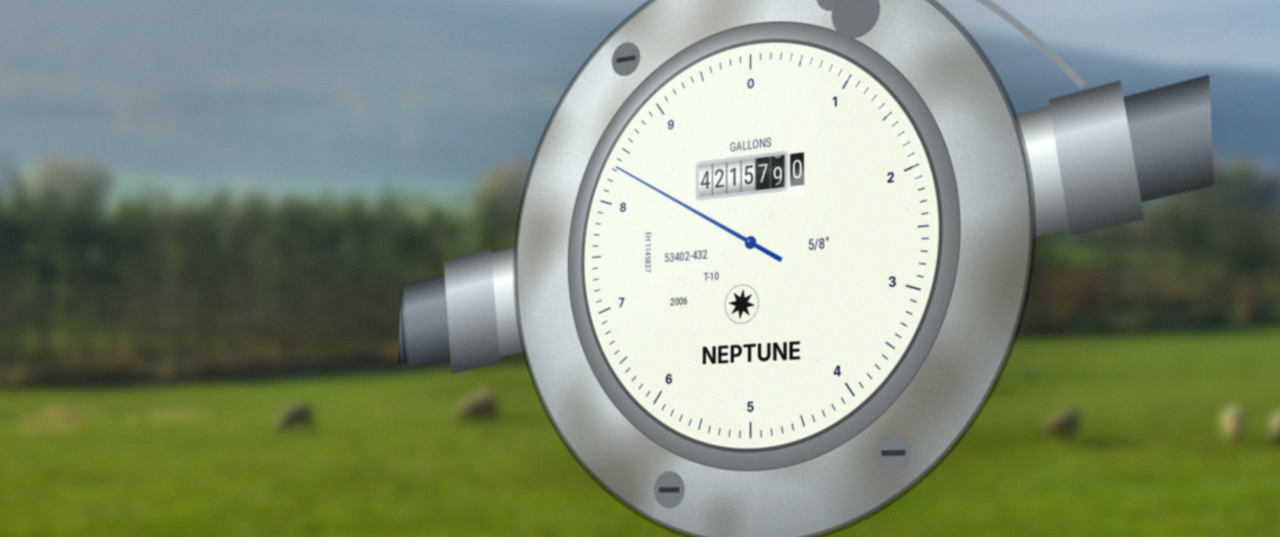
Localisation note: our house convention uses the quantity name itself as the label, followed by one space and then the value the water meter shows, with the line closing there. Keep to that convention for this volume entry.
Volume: 4215788.3 gal
